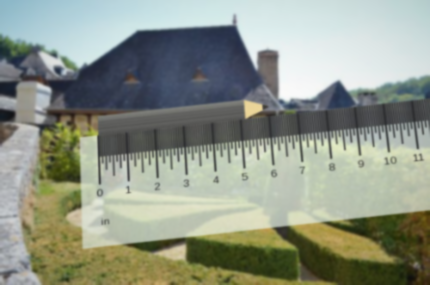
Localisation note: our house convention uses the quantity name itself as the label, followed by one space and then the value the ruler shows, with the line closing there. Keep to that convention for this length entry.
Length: 6 in
